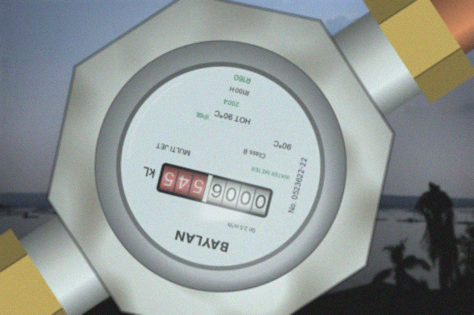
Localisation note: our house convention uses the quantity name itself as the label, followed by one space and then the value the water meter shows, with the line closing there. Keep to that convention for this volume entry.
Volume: 6.545 kL
